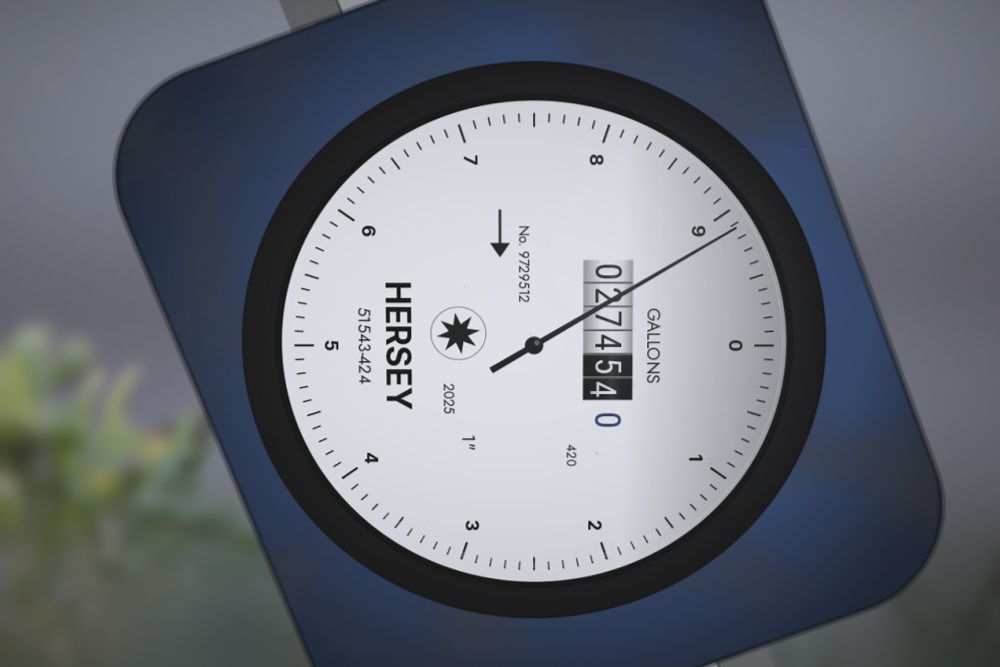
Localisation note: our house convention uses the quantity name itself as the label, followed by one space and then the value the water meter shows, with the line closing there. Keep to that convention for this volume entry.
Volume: 274539.1 gal
